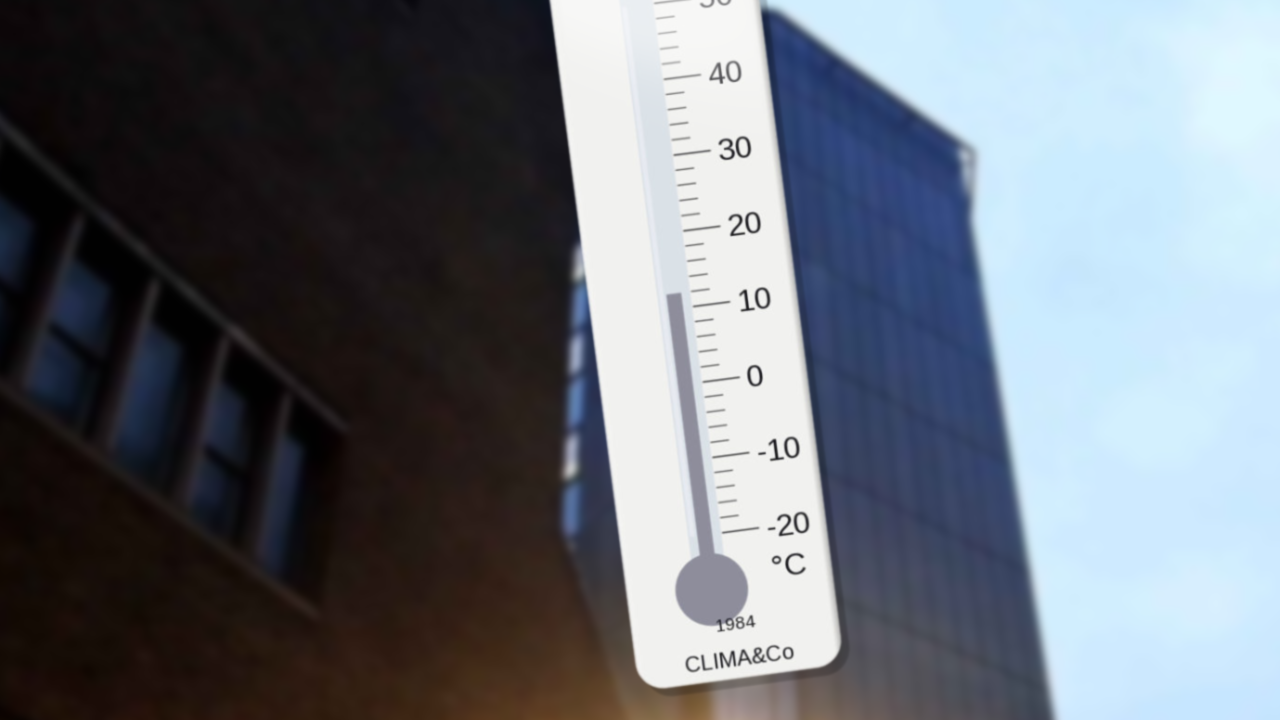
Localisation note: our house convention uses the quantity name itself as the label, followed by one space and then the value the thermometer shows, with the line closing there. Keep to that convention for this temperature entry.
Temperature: 12 °C
